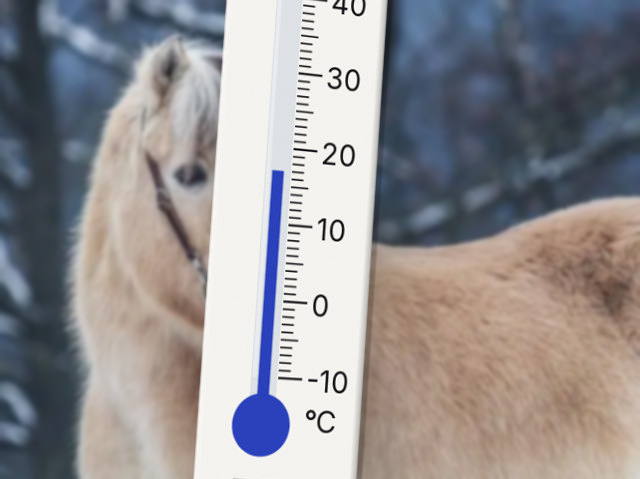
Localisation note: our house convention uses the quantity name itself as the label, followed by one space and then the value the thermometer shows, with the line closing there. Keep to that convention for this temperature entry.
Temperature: 17 °C
